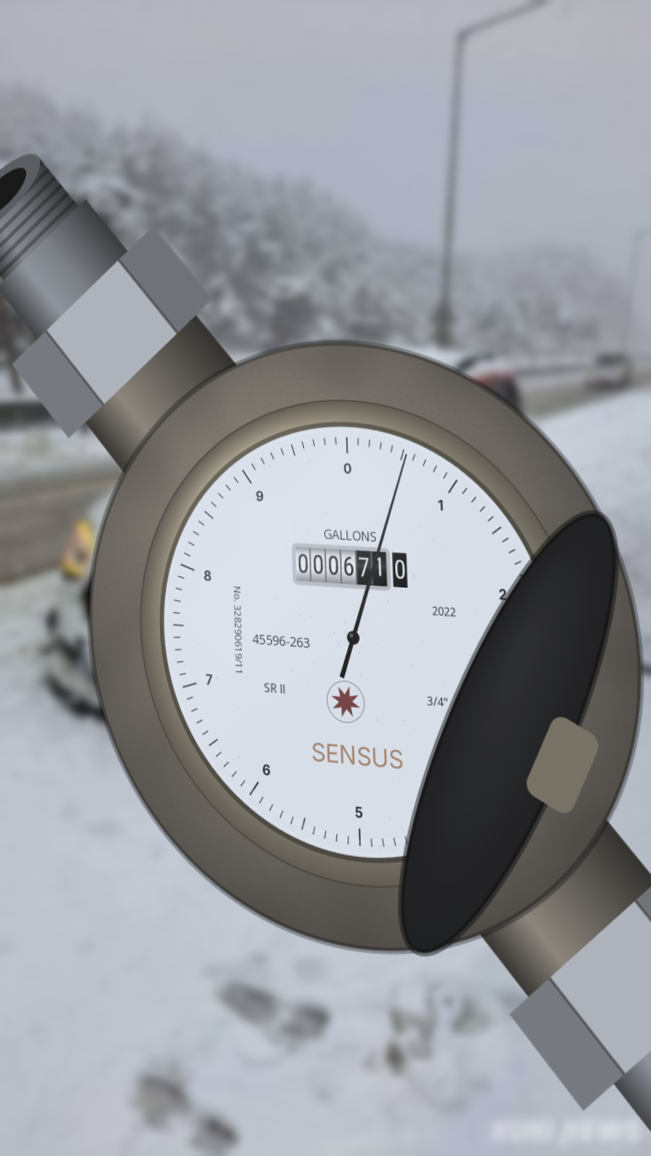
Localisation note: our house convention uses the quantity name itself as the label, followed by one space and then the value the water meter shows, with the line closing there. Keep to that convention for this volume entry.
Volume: 6710.5 gal
